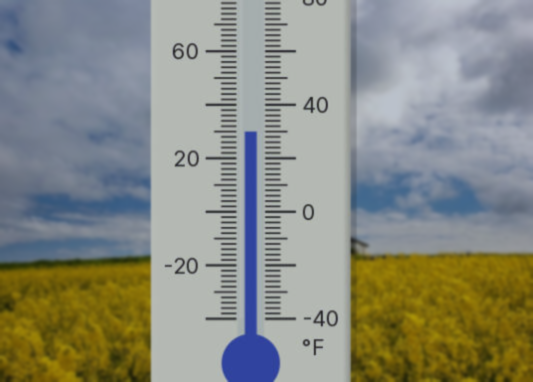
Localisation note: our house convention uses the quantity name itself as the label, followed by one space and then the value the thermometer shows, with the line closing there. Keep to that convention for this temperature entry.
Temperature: 30 °F
